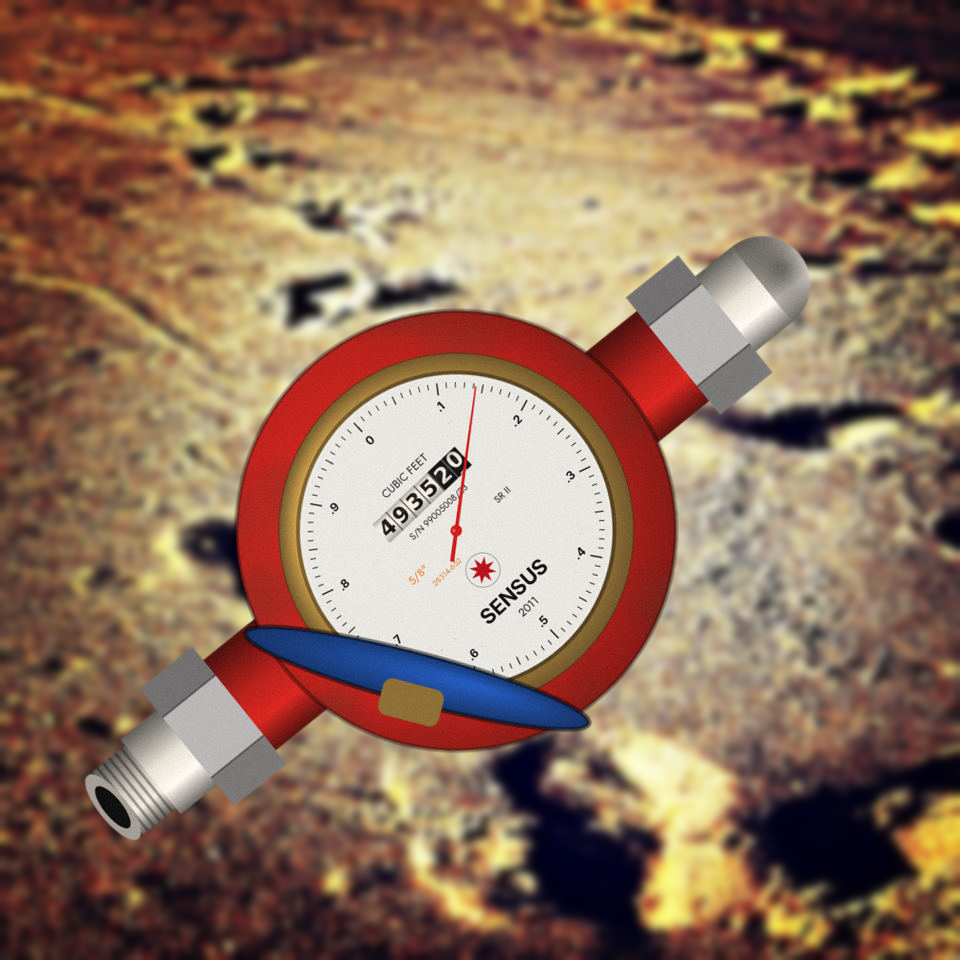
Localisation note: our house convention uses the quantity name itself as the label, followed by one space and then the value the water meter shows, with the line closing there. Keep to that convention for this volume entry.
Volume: 493520.14 ft³
